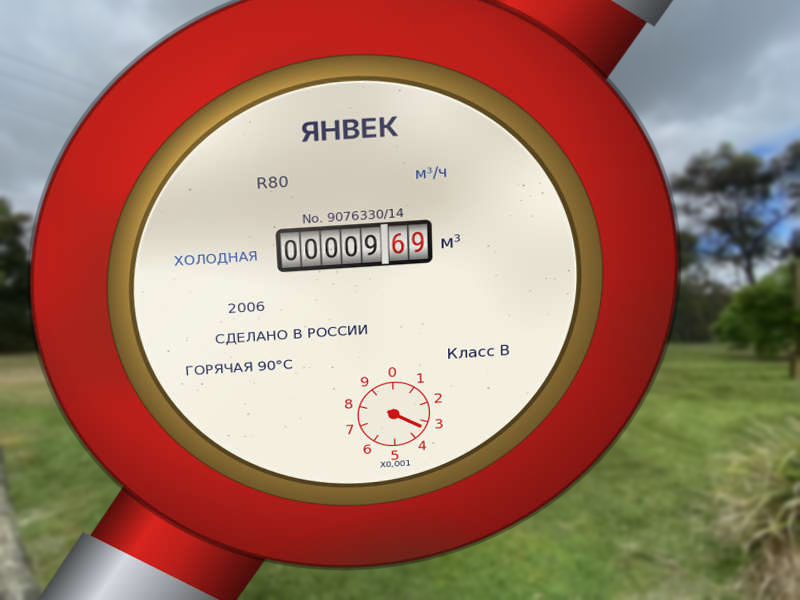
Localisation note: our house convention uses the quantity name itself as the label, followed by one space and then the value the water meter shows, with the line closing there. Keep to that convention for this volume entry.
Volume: 9.693 m³
